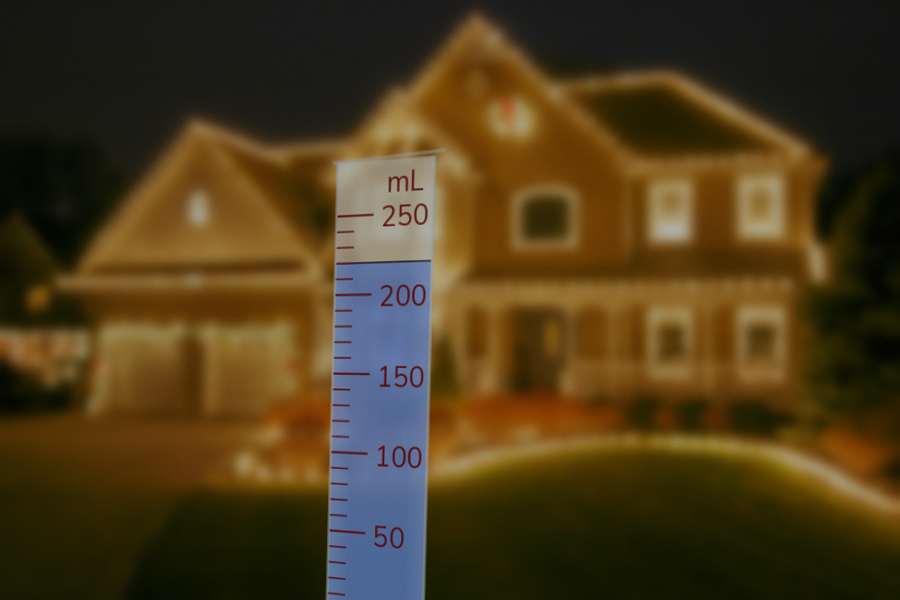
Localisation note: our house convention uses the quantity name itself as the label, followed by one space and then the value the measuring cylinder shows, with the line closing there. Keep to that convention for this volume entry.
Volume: 220 mL
